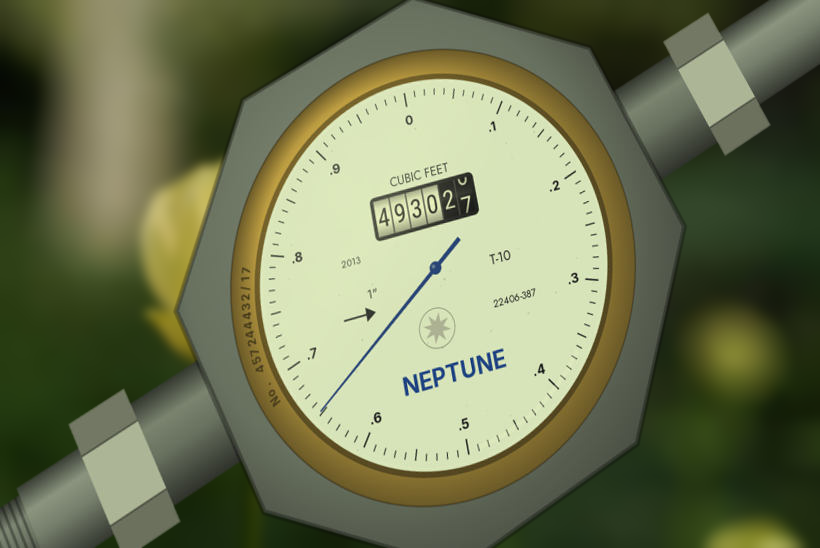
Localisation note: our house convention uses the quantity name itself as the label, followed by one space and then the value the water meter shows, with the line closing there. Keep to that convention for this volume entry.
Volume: 493026.65 ft³
